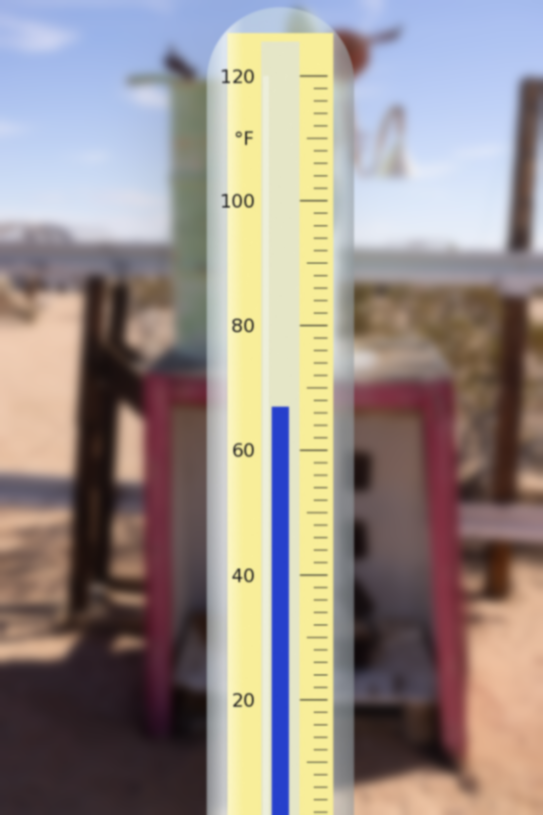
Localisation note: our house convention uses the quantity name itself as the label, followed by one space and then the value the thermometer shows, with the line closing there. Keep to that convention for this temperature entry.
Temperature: 67 °F
